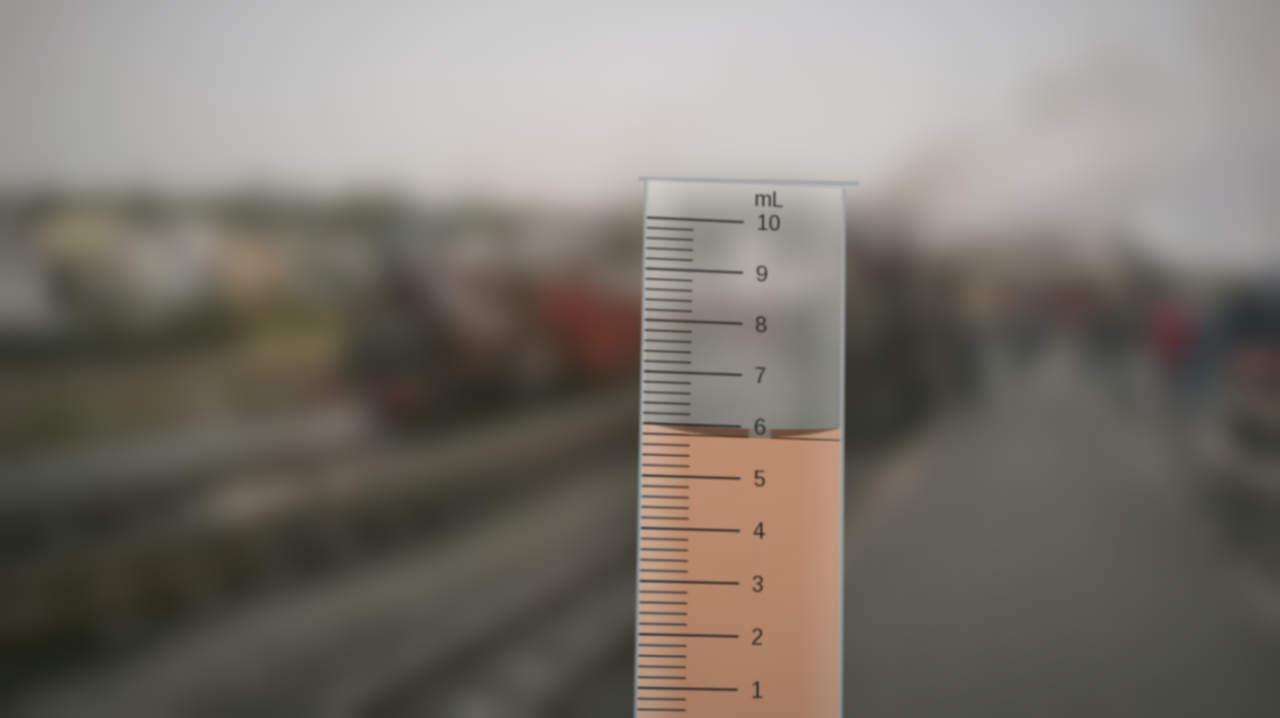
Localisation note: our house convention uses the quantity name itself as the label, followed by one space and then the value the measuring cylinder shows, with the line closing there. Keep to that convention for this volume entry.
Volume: 5.8 mL
